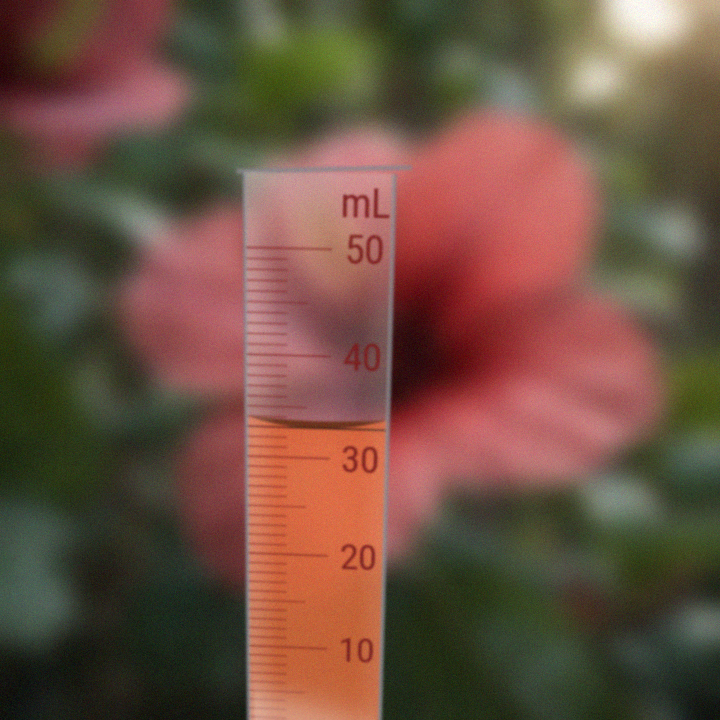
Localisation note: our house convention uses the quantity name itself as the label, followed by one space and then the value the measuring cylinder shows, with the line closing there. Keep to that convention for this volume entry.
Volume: 33 mL
